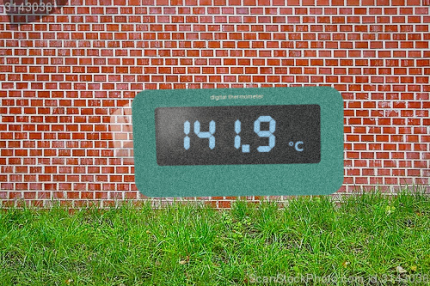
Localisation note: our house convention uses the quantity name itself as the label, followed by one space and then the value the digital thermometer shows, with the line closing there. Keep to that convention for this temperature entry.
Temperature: 141.9 °C
